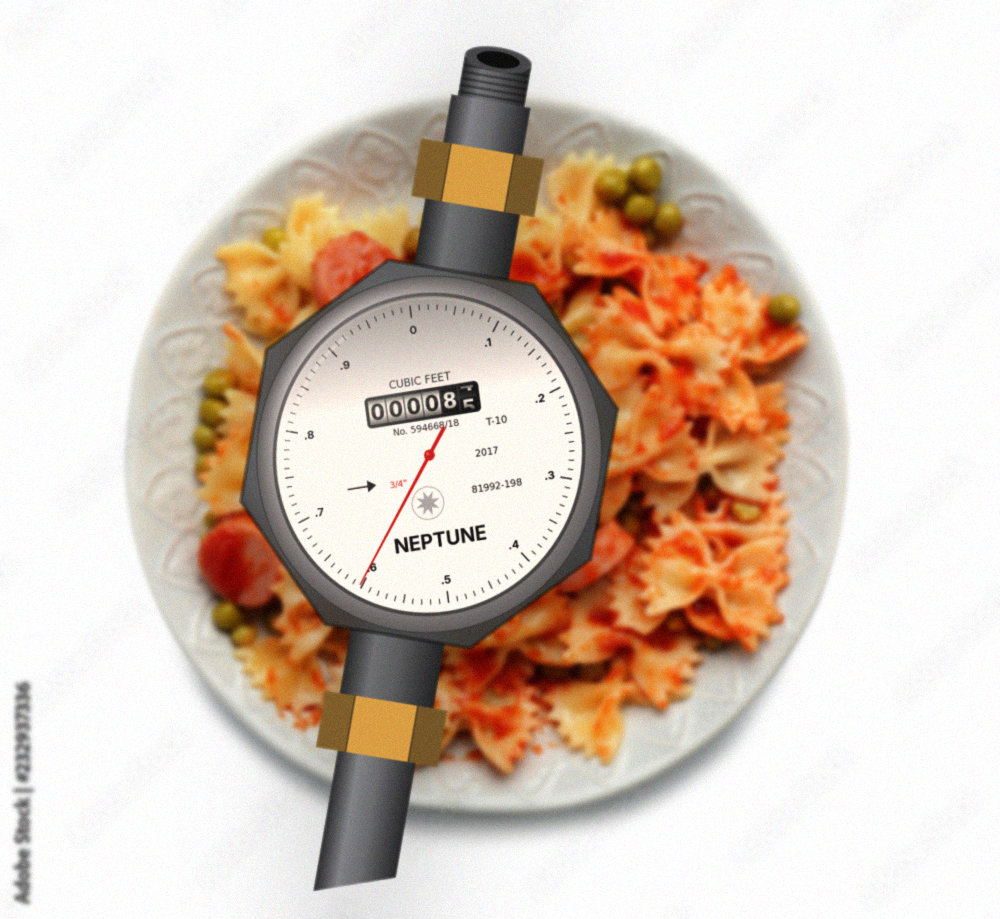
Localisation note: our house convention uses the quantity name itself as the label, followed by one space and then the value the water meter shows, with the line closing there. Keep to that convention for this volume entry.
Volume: 84.60 ft³
